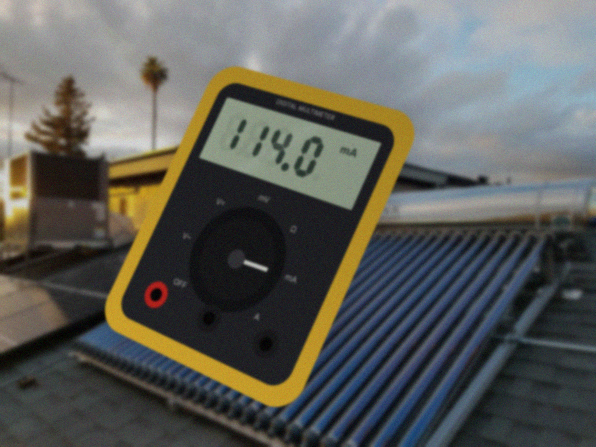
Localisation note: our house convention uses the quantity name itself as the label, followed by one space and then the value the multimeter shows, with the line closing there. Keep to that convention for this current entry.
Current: 114.0 mA
